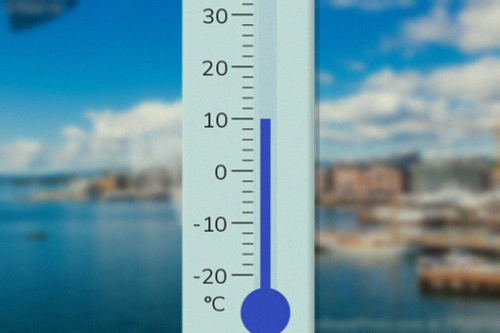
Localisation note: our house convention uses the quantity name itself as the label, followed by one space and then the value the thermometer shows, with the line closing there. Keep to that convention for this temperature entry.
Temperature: 10 °C
